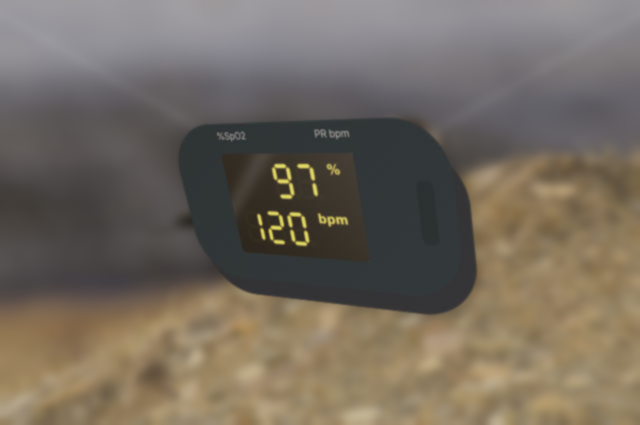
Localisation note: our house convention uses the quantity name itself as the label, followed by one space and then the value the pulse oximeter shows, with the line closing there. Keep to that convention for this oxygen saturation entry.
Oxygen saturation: 97 %
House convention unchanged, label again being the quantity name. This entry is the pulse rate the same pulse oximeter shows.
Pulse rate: 120 bpm
